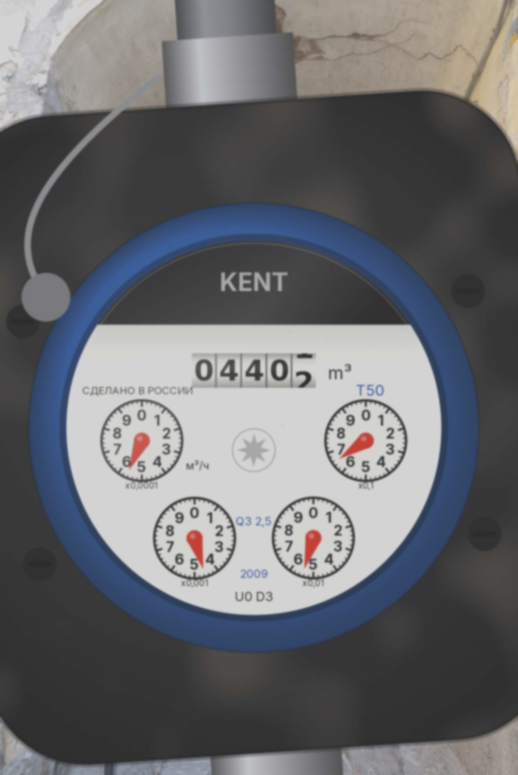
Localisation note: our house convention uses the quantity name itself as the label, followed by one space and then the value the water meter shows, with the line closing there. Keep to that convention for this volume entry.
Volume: 4401.6545 m³
